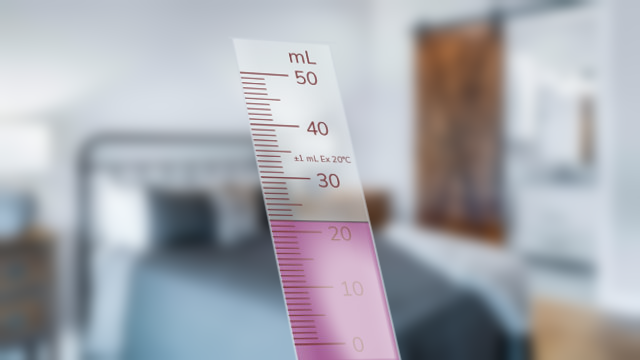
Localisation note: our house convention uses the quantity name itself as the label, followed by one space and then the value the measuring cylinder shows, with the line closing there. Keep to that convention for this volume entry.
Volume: 22 mL
